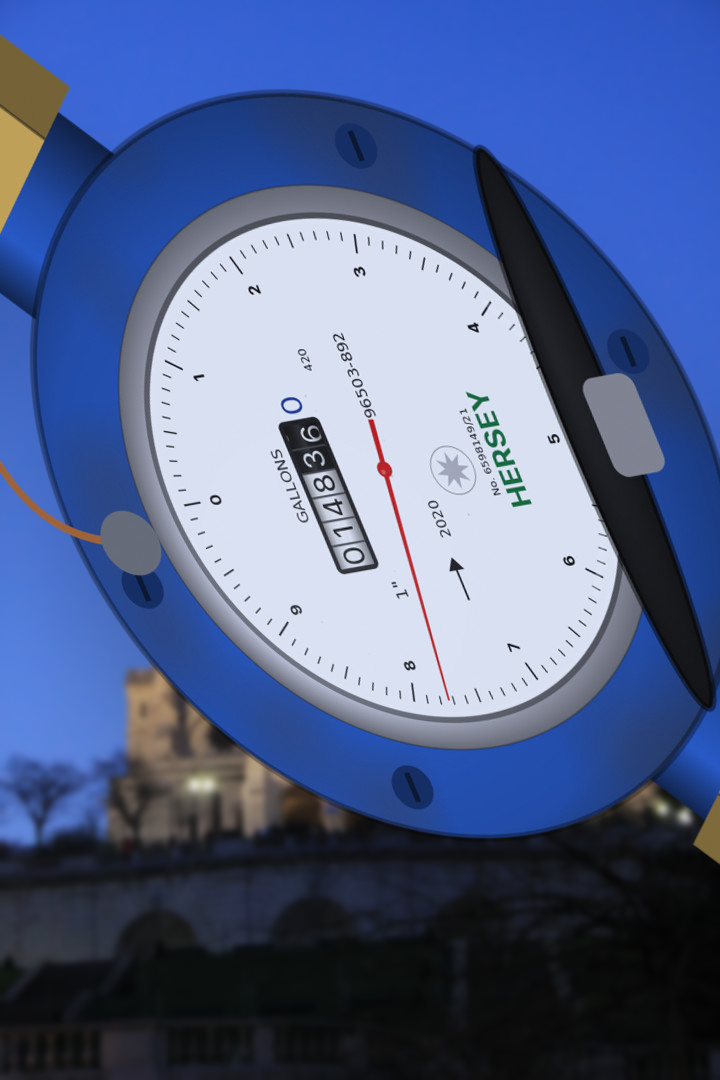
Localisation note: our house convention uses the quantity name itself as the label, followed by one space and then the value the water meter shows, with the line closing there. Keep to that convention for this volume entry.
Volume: 148357.7 gal
